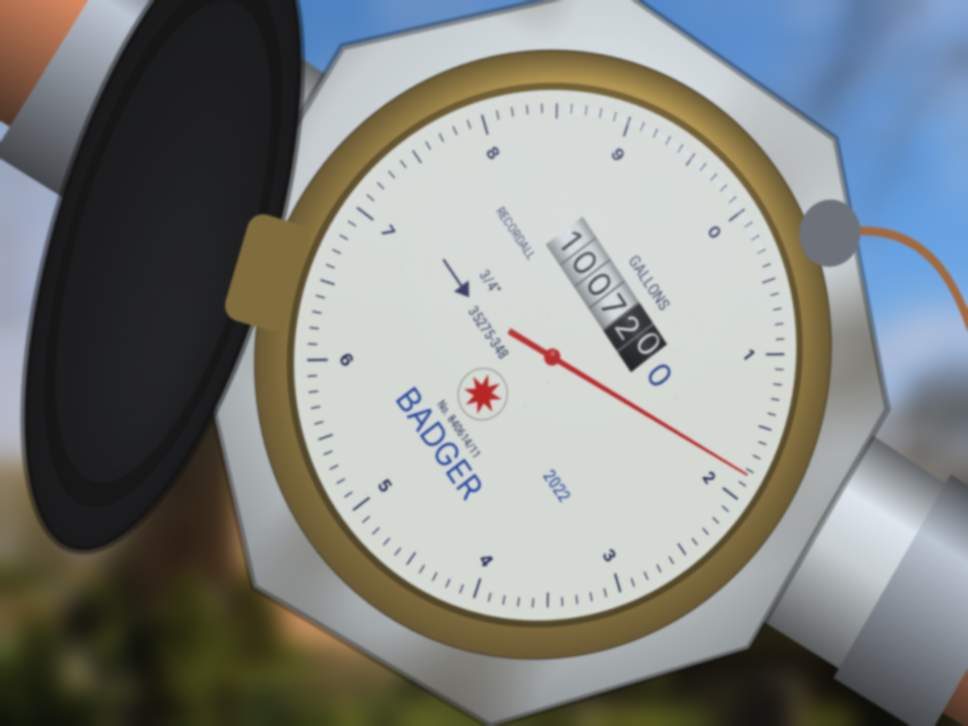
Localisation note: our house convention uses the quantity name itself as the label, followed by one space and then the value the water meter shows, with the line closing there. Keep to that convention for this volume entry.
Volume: 1007201.8 gal
